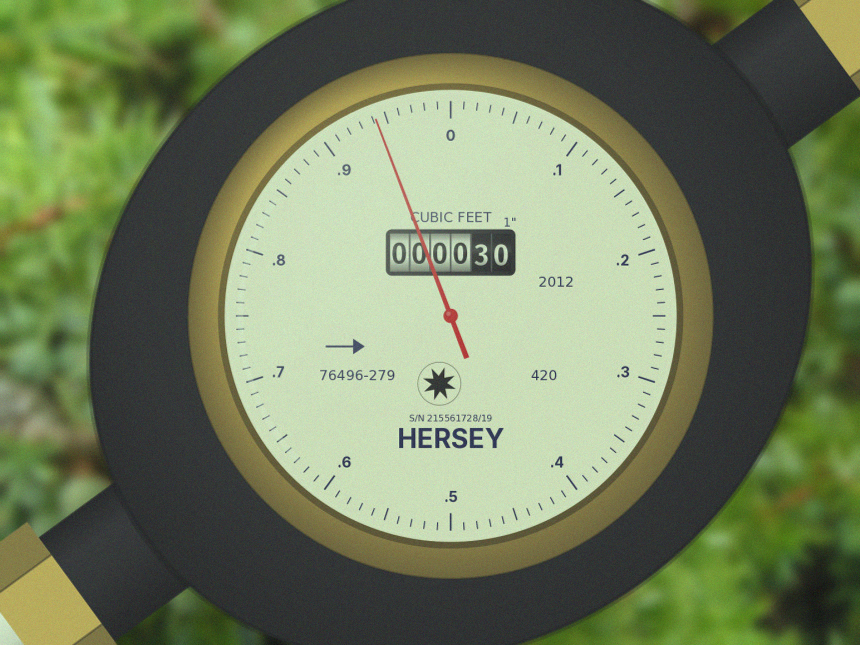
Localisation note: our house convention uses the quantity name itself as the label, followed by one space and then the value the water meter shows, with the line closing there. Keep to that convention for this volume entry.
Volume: 29.94 ft³
